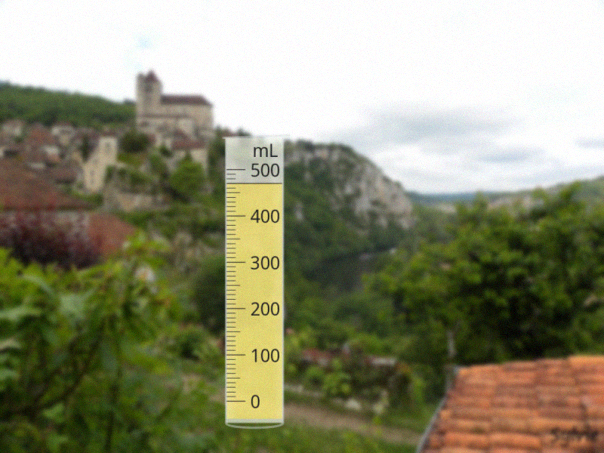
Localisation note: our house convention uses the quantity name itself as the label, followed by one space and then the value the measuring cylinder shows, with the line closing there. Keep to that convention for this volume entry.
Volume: 470 mL
